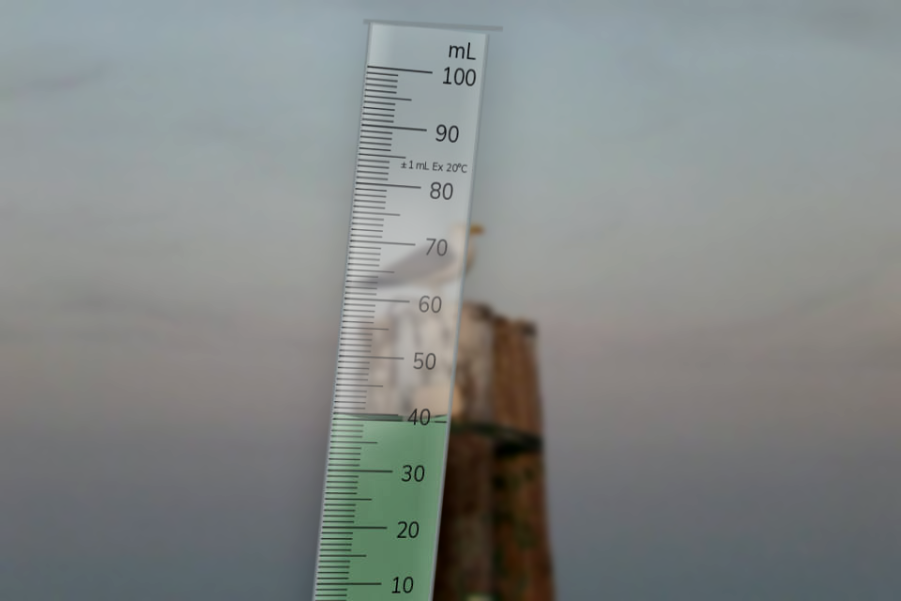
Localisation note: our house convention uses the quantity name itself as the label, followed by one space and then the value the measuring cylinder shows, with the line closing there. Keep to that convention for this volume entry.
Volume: 39 mL
